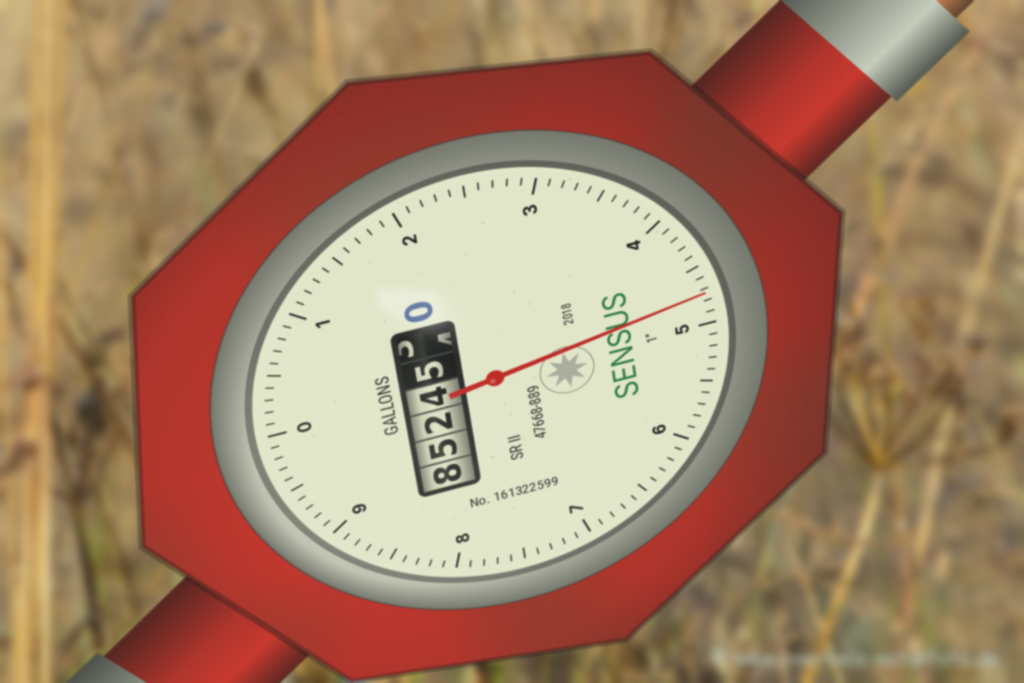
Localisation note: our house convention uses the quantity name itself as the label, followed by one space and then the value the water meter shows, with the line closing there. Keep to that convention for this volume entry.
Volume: 8524534.7 gal
